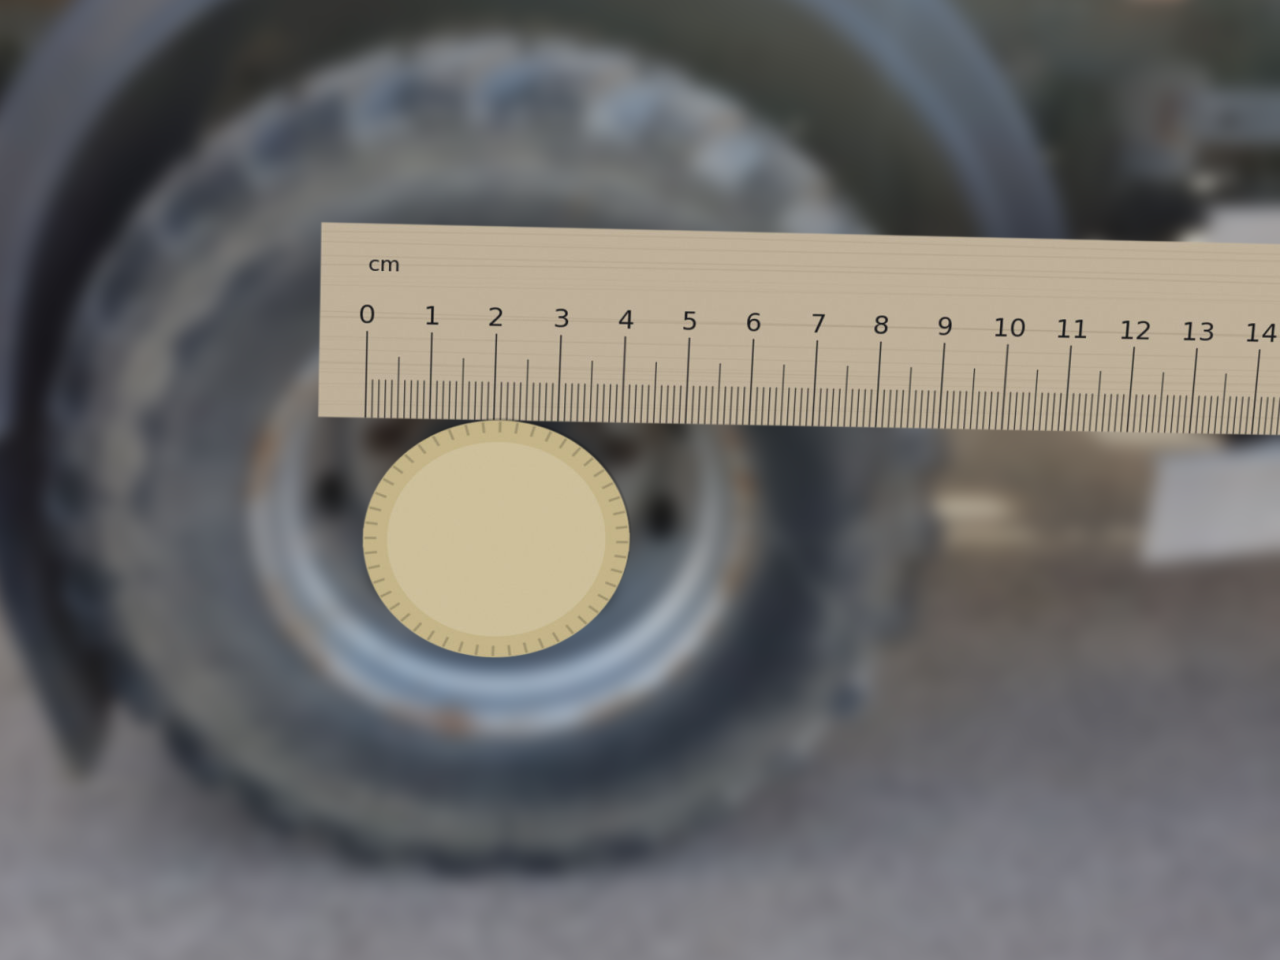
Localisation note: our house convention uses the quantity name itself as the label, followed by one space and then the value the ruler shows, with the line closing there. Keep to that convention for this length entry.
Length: 4.2 cm
